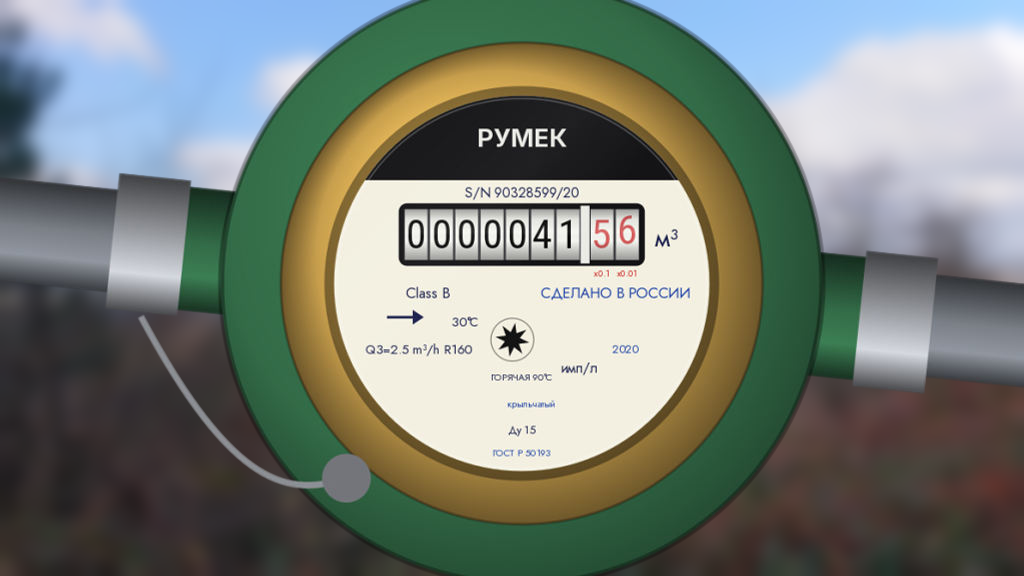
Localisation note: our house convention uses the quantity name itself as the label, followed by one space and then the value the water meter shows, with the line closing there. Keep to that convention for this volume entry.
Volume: 41.56 m³
